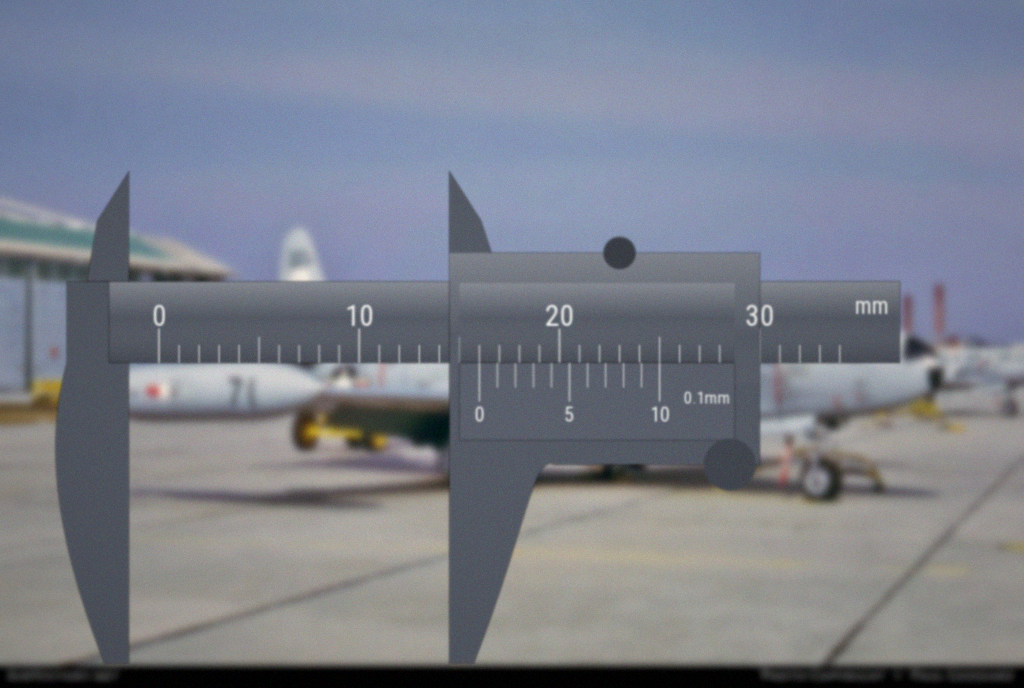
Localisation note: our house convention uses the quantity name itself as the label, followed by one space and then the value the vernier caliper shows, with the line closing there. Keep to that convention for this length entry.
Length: 16.0 mm
